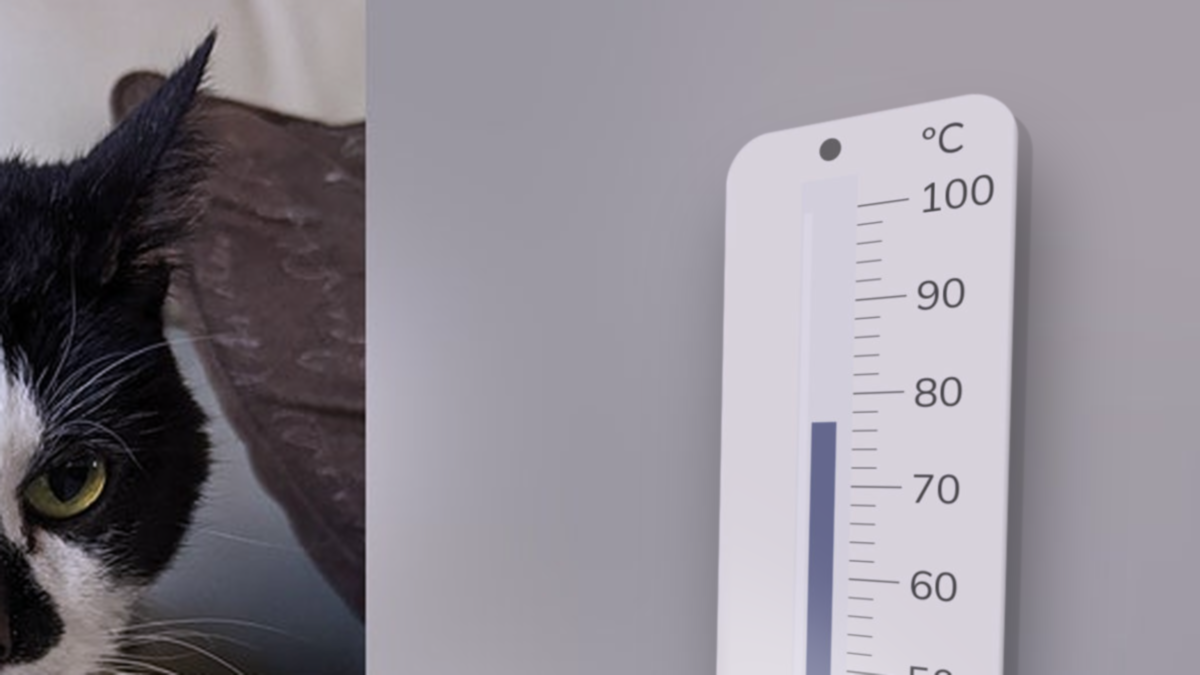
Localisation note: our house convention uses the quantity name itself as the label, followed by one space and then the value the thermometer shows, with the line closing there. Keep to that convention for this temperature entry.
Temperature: 77 °C
